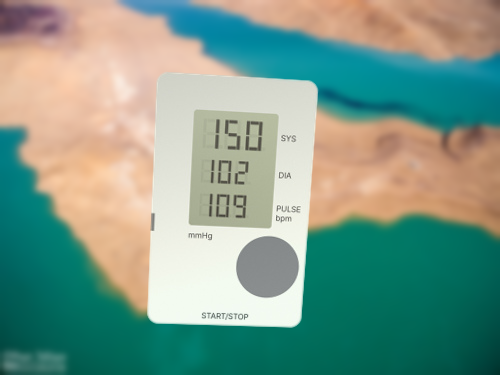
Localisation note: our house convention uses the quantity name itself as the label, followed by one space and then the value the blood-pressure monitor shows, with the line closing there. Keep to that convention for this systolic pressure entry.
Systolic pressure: 150 mmHg
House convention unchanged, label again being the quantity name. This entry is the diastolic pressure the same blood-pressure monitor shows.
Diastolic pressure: 102 mmHg
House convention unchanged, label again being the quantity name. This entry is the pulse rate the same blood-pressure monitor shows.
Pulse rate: 109 bpm
